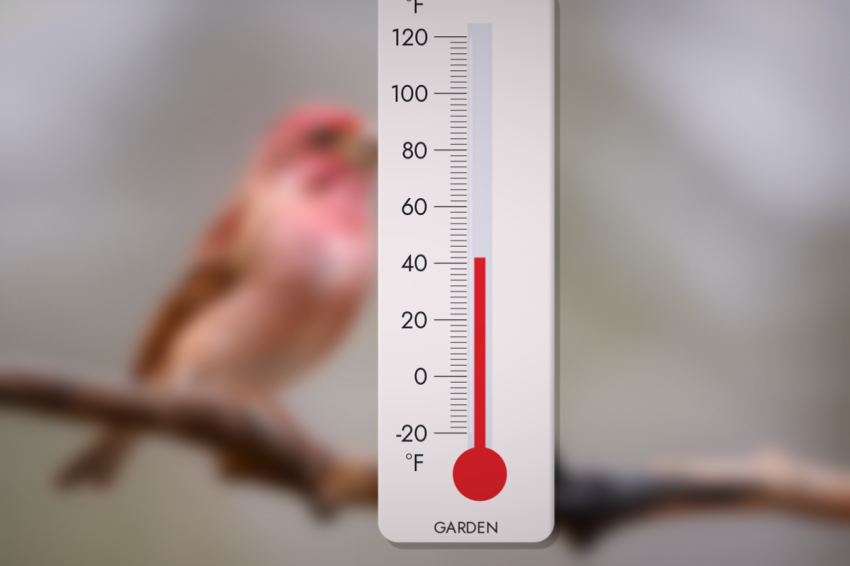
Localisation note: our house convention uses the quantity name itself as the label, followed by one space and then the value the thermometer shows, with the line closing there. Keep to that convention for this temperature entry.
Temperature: 42 °F
